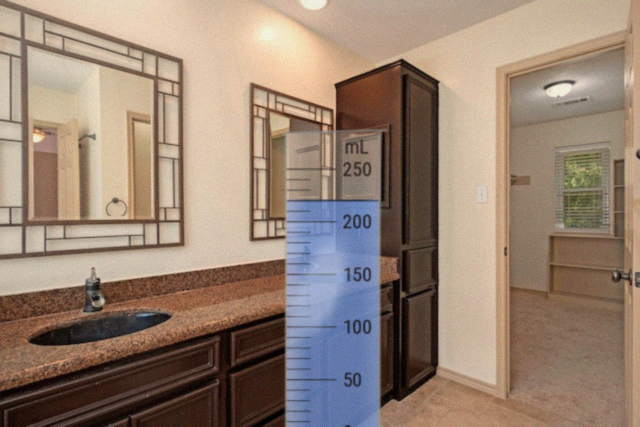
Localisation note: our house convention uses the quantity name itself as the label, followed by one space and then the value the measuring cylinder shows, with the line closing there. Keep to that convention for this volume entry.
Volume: 220 mL
